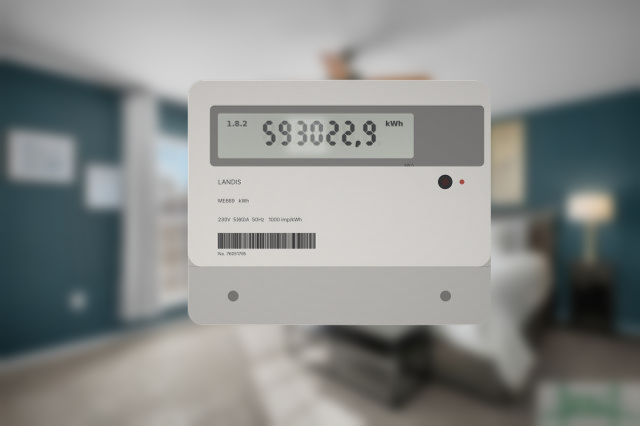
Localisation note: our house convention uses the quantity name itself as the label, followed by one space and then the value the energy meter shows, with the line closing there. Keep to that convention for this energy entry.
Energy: 593022.9 kWh
